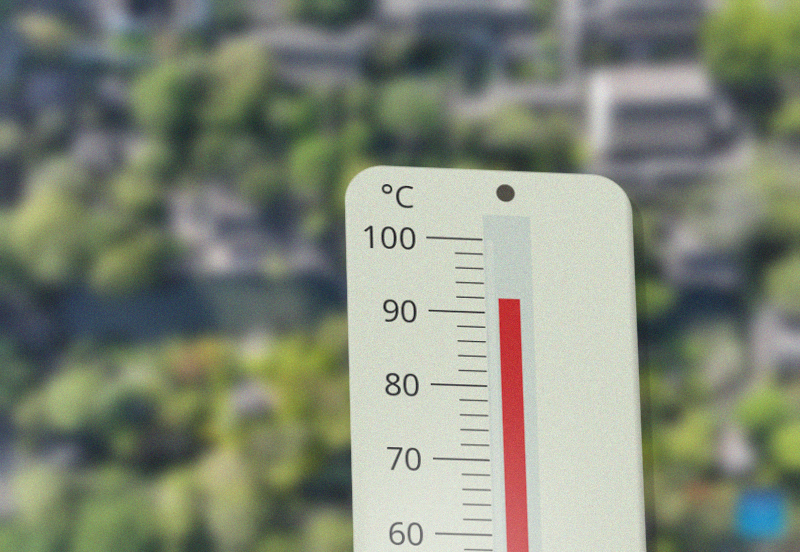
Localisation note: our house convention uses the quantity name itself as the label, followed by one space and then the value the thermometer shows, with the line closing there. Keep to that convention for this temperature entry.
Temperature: 92 °C
